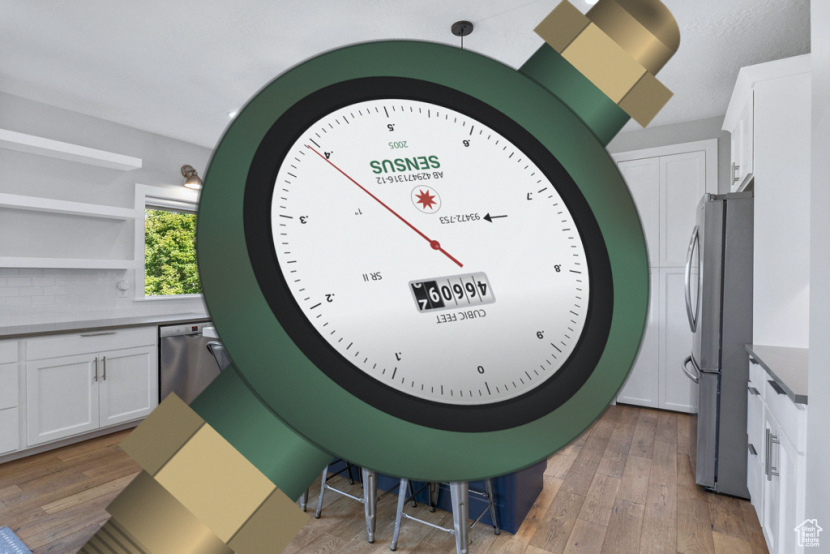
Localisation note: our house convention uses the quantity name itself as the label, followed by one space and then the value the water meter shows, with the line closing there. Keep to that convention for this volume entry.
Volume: 466092.39 ft³
